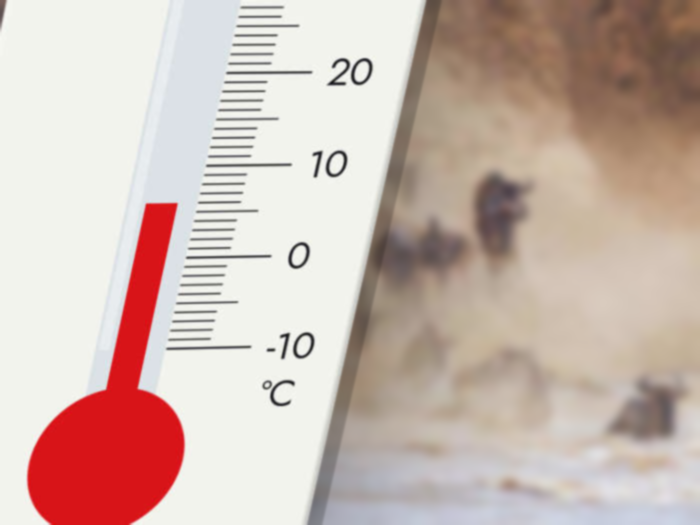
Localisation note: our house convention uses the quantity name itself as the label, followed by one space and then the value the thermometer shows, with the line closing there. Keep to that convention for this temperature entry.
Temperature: 6 °C
